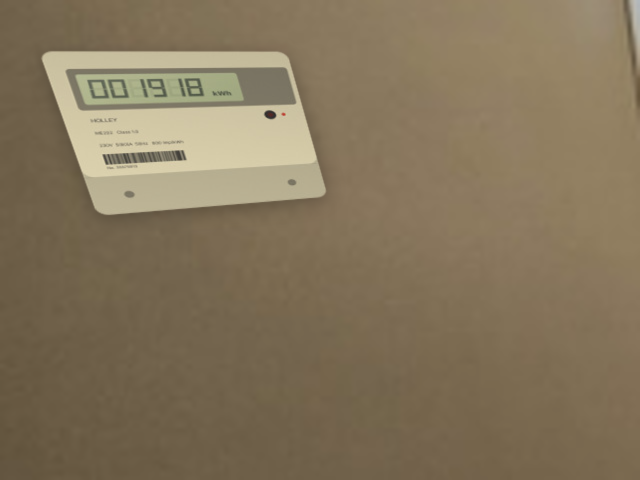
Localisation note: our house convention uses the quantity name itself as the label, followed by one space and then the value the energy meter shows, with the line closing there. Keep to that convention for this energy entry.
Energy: 1918 kWh
